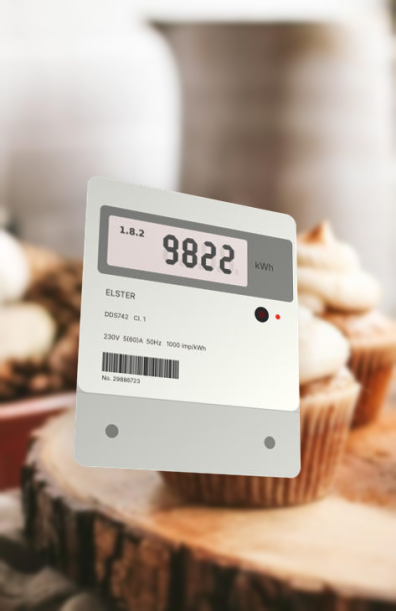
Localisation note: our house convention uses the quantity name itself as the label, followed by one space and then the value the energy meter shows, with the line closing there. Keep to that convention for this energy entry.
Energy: 9822 kWh
